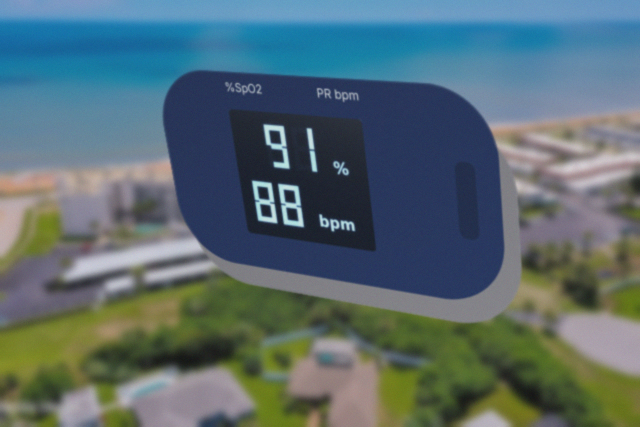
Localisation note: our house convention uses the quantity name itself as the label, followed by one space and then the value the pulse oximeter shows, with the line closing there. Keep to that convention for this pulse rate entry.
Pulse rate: 88 bpm
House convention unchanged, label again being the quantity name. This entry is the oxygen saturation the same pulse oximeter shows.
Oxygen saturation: 91 %
